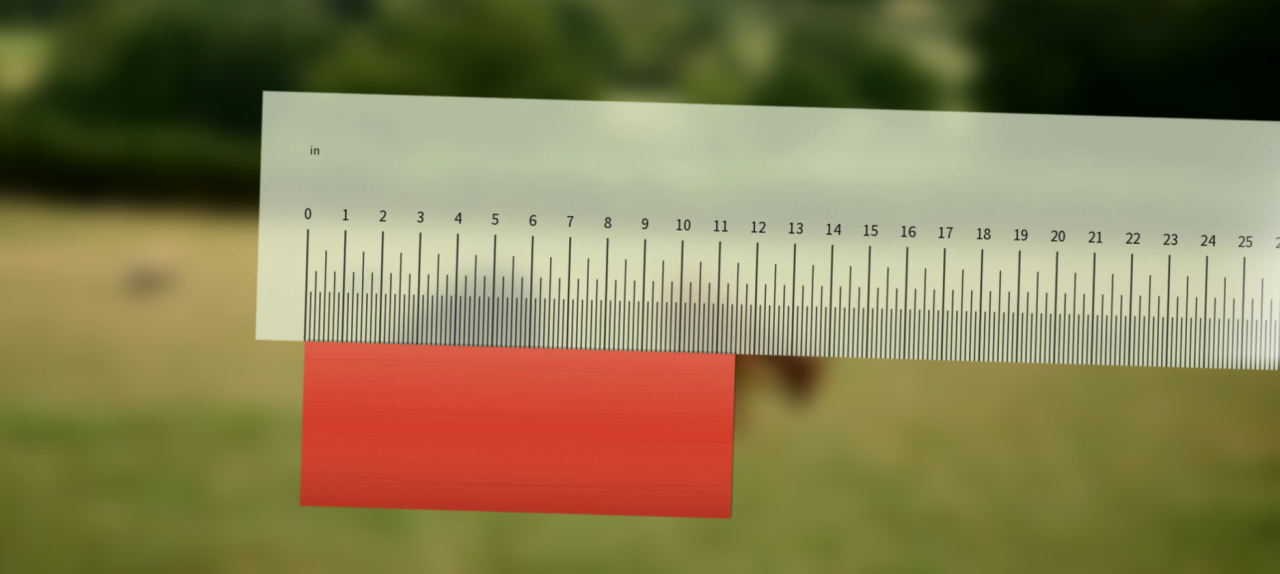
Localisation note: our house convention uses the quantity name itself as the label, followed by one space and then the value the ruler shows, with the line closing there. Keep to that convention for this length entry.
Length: 11.5 in
